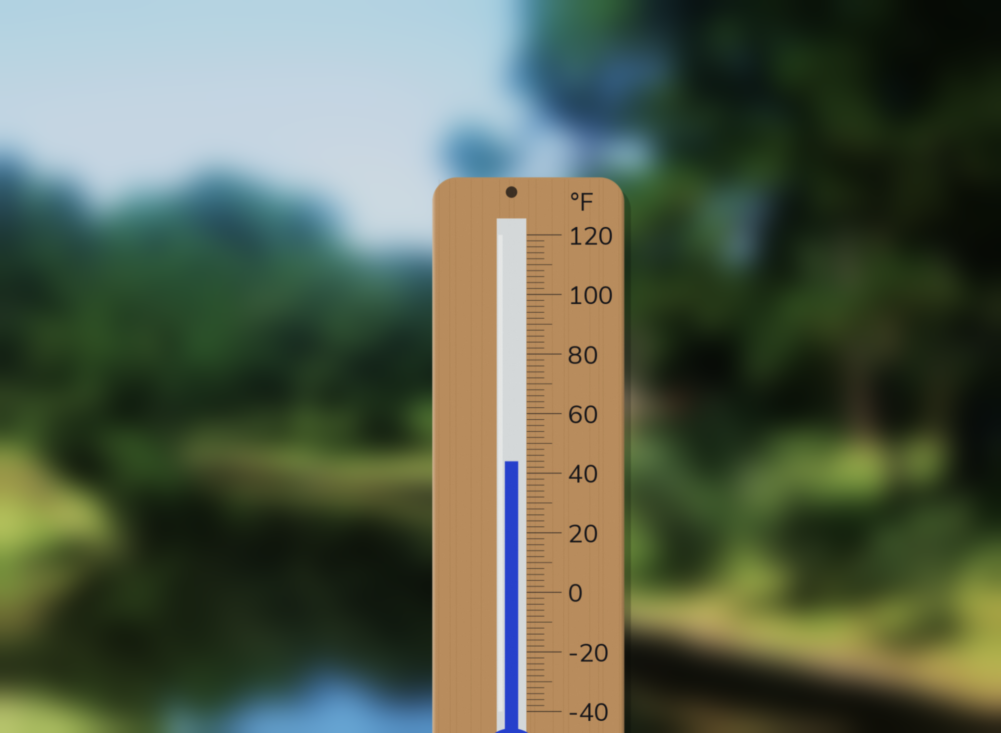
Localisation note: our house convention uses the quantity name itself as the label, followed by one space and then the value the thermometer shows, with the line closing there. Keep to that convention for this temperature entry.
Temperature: 44 °F
